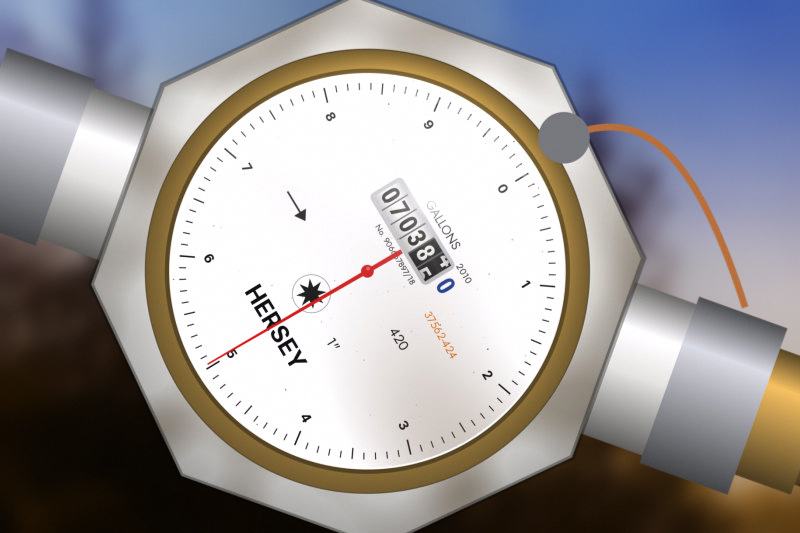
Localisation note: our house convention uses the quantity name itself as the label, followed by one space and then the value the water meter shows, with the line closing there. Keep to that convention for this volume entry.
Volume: 703845.0 gal
